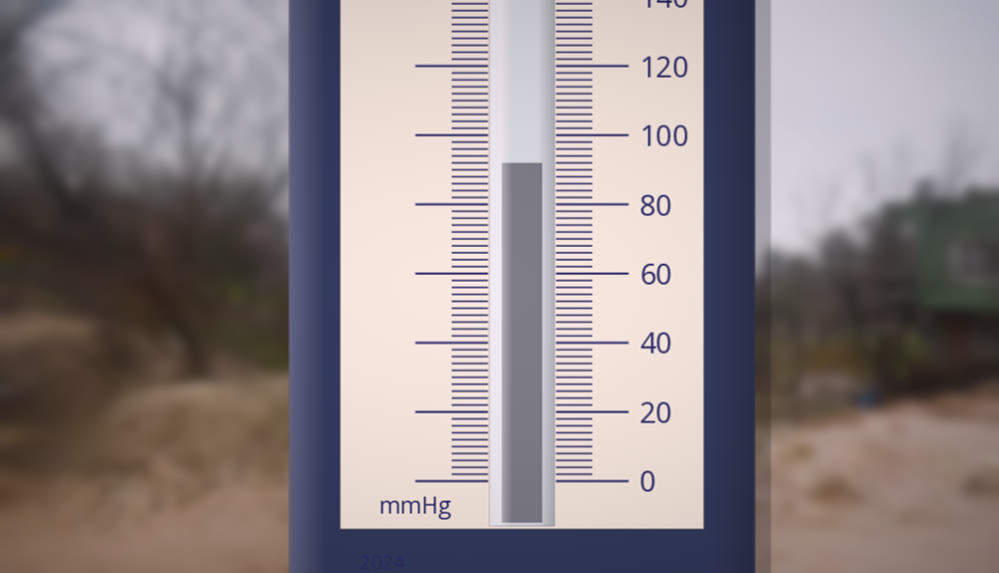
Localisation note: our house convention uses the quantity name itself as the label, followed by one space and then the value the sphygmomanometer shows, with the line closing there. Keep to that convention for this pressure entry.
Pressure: 92 mmHg
